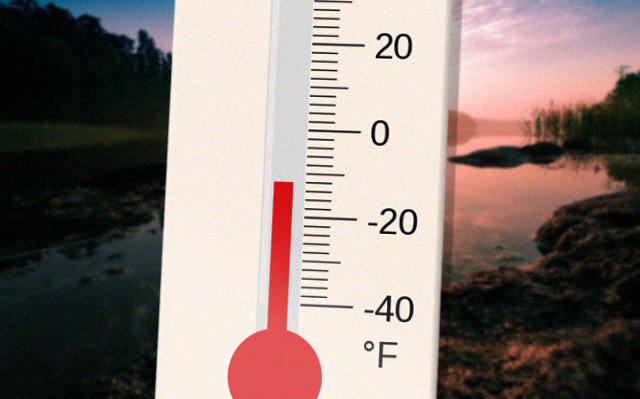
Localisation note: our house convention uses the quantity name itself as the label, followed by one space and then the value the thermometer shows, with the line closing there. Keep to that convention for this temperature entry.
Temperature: -12 °F
